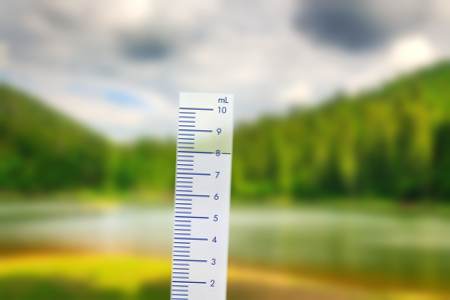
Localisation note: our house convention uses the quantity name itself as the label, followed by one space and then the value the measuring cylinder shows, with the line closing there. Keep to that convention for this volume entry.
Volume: 8 mL
